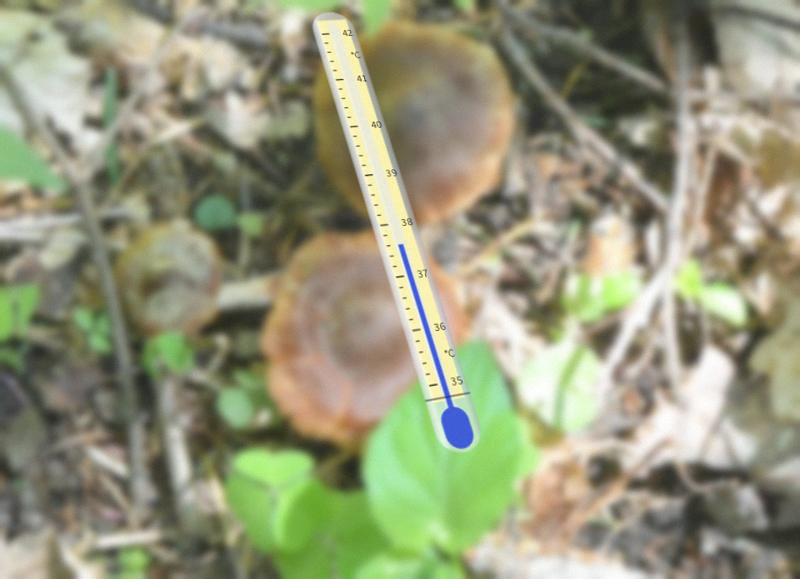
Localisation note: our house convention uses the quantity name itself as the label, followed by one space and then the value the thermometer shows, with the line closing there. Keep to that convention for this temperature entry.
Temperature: 37.6 °C
